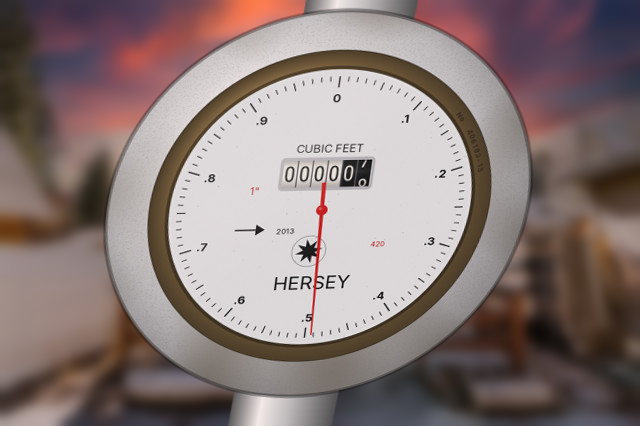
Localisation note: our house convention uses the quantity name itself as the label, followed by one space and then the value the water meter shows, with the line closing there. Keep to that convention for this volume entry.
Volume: 7.49 ft³
